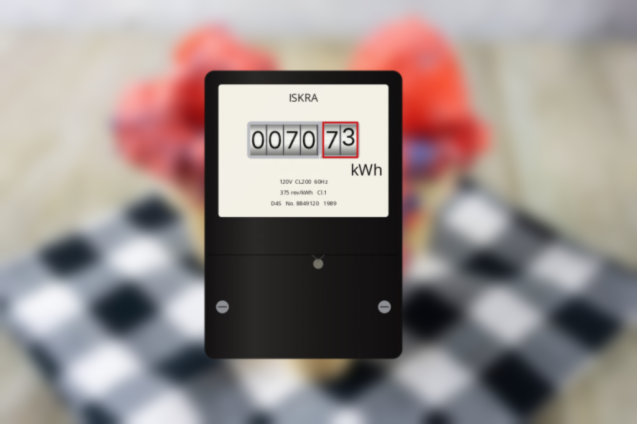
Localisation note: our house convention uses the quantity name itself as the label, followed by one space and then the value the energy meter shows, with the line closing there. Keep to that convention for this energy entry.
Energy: 70.73 kWh
